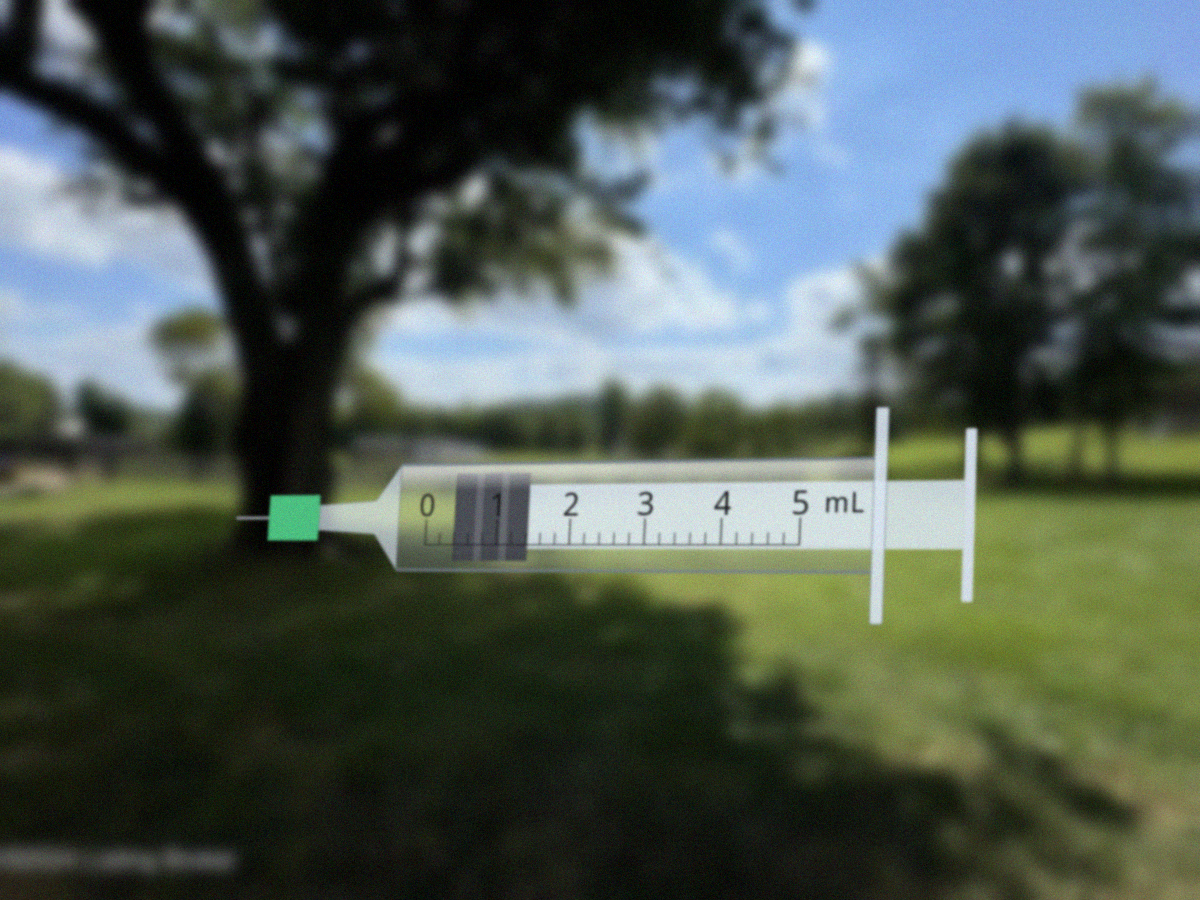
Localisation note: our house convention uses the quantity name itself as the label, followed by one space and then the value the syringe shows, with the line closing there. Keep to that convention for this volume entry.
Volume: 0.4 mL
